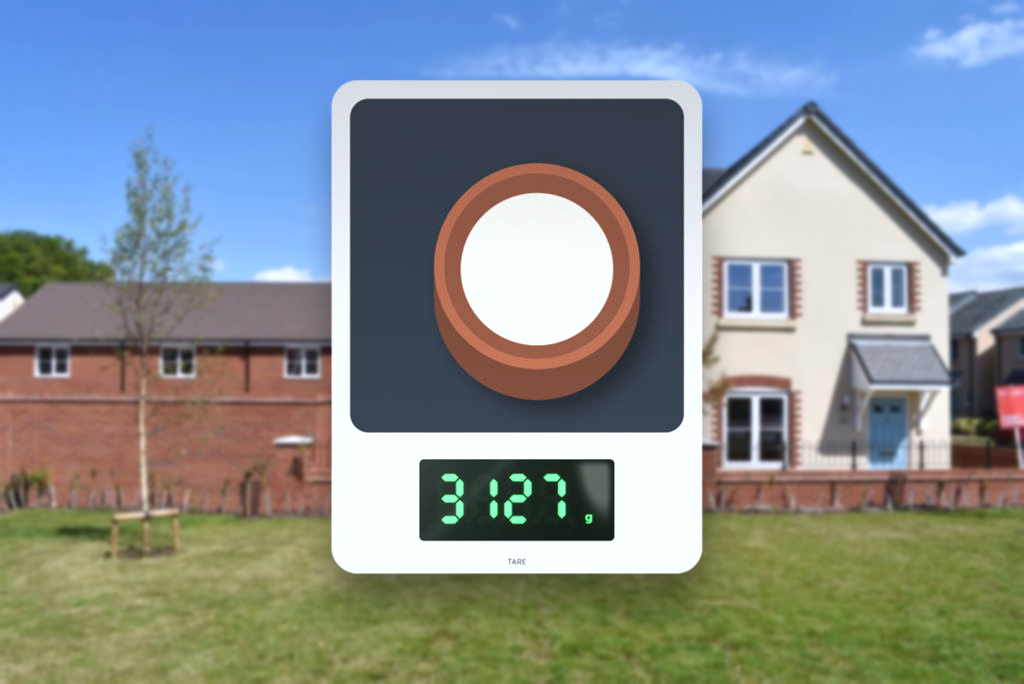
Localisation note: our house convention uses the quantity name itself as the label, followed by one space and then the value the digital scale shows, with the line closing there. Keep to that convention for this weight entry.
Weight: 3127 g
